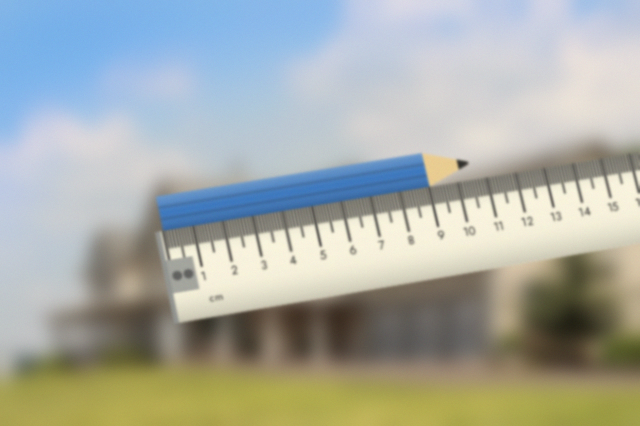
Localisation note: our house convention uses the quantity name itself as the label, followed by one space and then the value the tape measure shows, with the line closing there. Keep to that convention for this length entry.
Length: 10.5 cm
